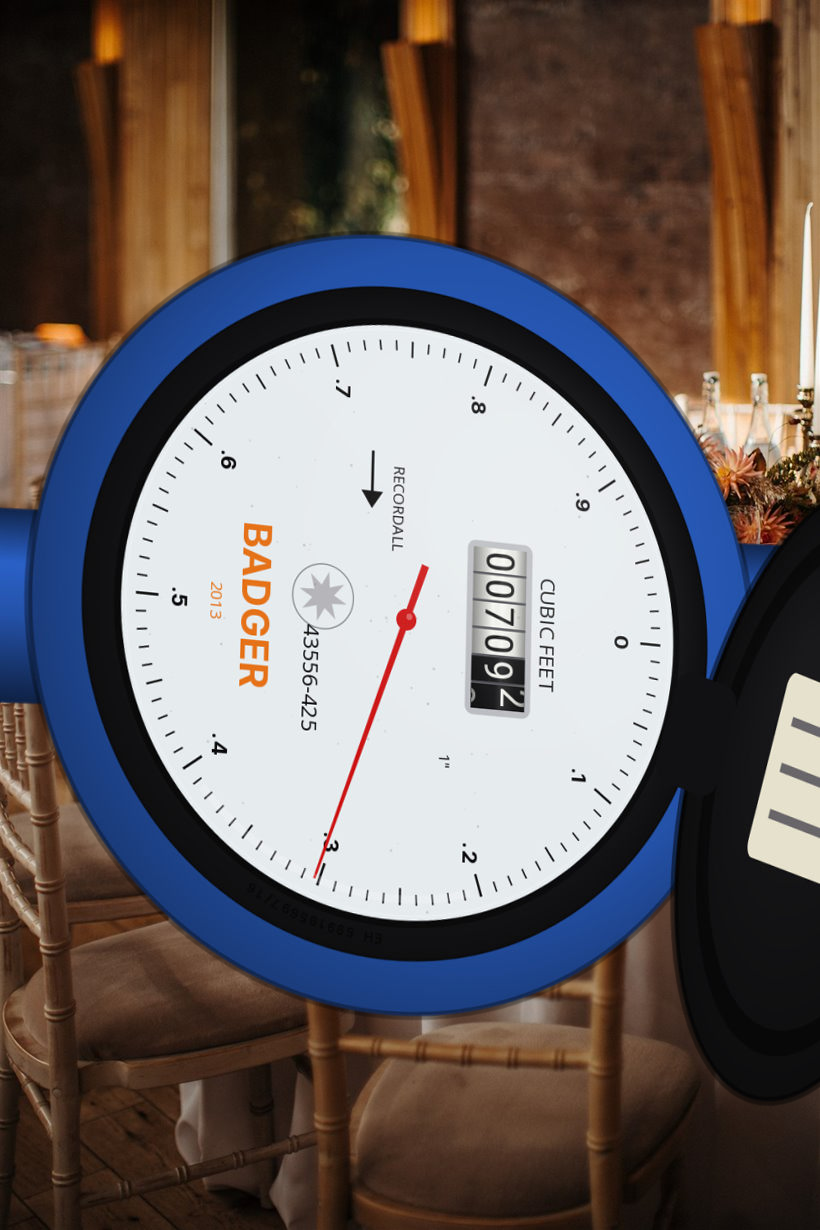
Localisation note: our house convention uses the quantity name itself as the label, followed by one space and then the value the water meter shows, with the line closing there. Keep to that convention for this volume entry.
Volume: 7092.30 ft³
